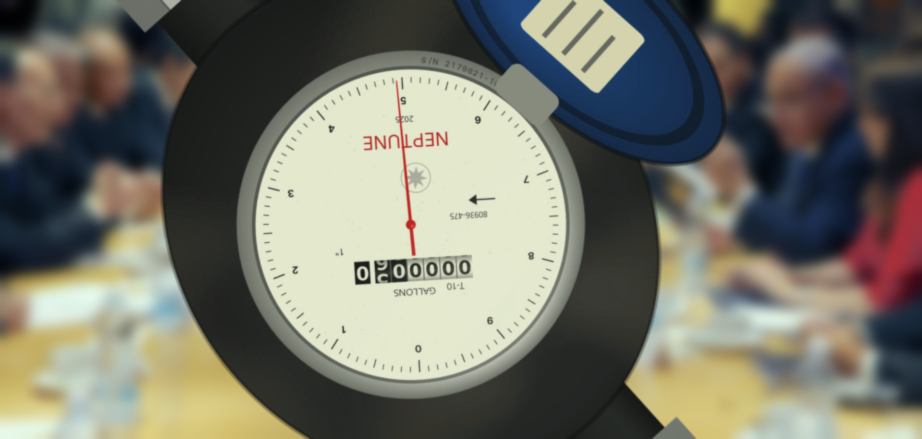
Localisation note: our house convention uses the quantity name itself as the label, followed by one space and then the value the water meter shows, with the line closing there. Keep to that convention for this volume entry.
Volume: 54.9 gal
